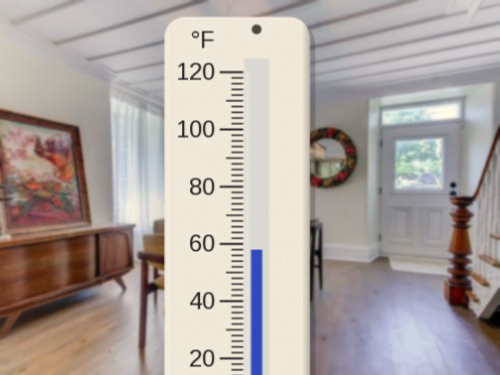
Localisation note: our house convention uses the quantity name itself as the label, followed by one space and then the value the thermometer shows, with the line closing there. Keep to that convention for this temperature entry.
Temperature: 58 °F
